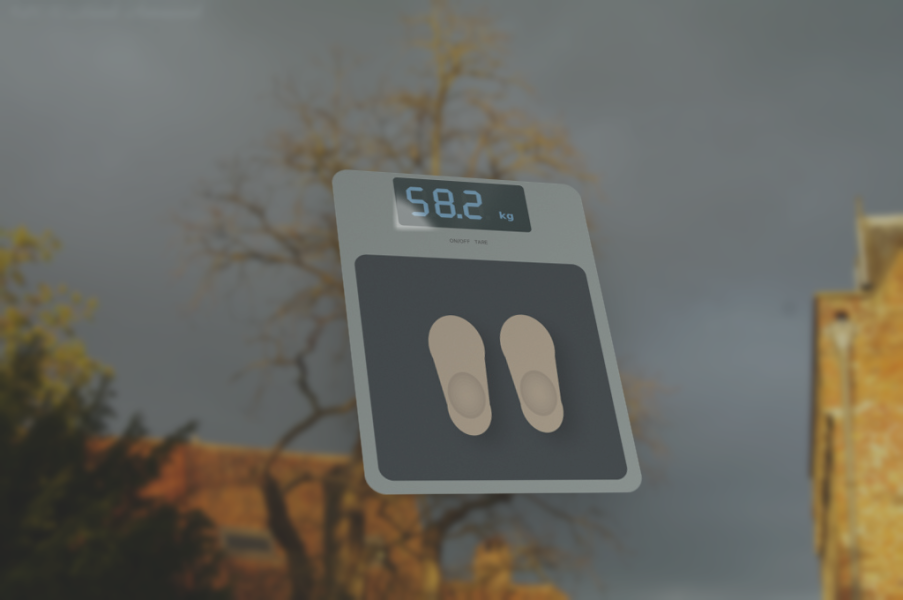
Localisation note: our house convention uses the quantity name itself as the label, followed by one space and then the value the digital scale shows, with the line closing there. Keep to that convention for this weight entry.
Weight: 58.2 kg
